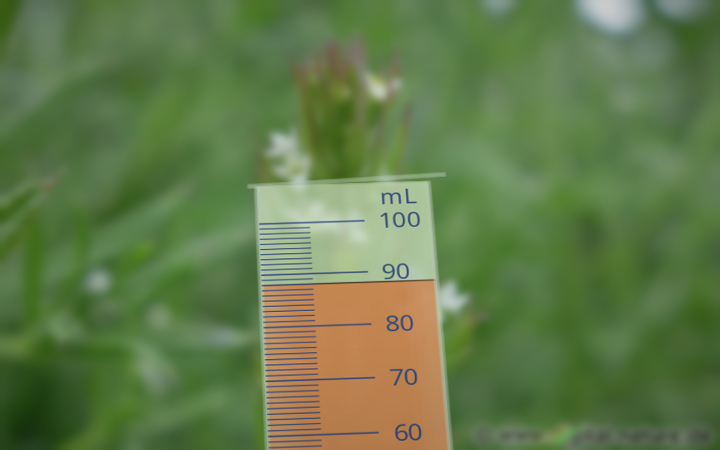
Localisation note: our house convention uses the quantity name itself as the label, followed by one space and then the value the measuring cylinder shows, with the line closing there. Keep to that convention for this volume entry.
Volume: 88 mL
